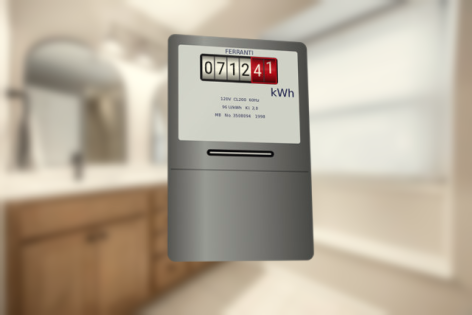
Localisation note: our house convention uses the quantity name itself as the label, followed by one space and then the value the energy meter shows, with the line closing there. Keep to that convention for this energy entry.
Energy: 712.41 kWh
